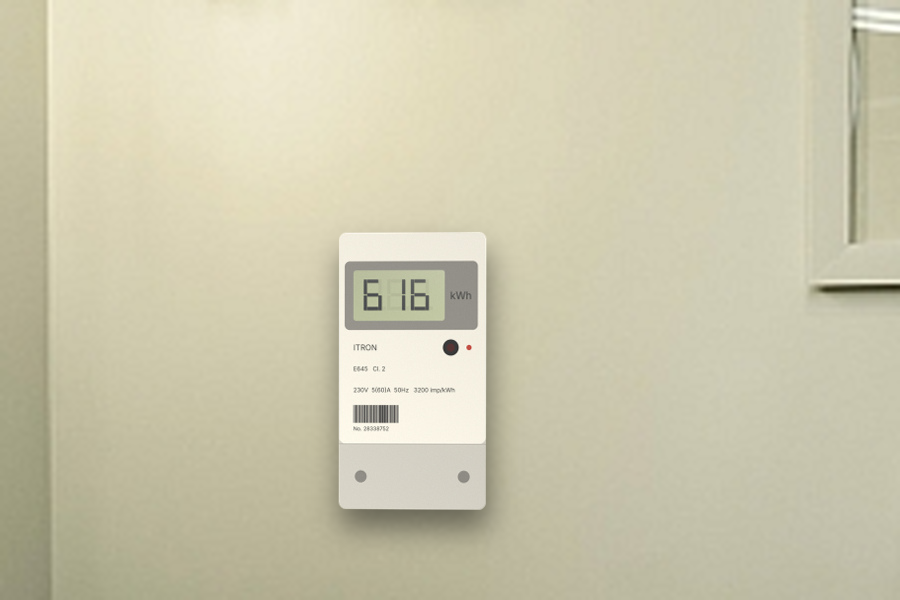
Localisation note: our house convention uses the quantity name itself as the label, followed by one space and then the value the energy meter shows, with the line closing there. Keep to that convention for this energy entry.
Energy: 616 kWh
